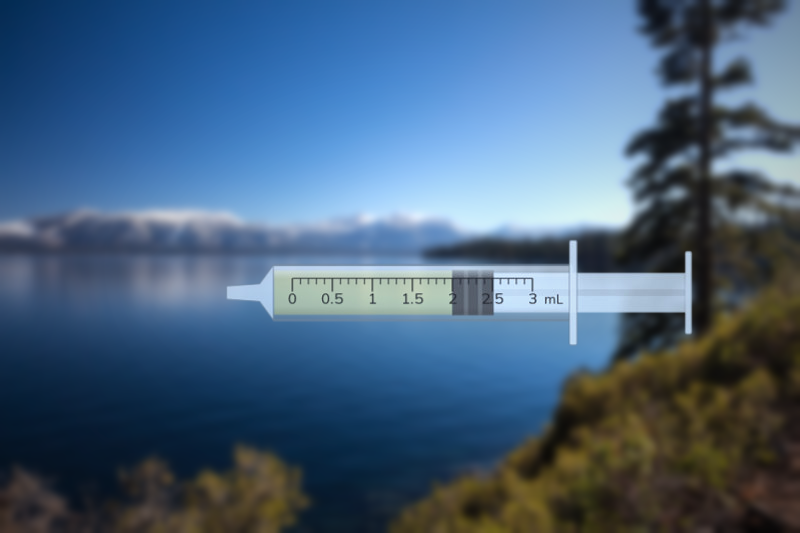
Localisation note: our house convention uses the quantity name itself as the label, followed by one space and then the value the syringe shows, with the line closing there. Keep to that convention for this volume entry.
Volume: 2 mL
